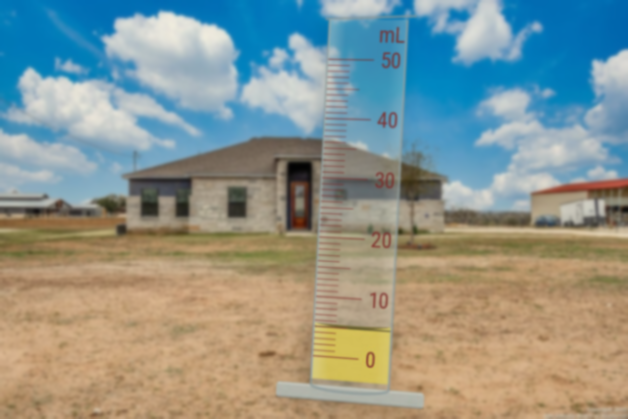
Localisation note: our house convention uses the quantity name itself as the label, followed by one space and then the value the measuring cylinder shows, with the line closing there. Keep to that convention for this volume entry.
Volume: 5 mL
